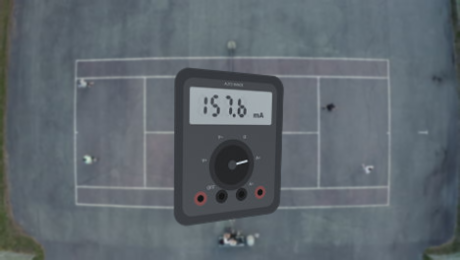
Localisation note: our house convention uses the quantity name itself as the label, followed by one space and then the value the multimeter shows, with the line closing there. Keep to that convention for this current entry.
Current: 157.6 mA
